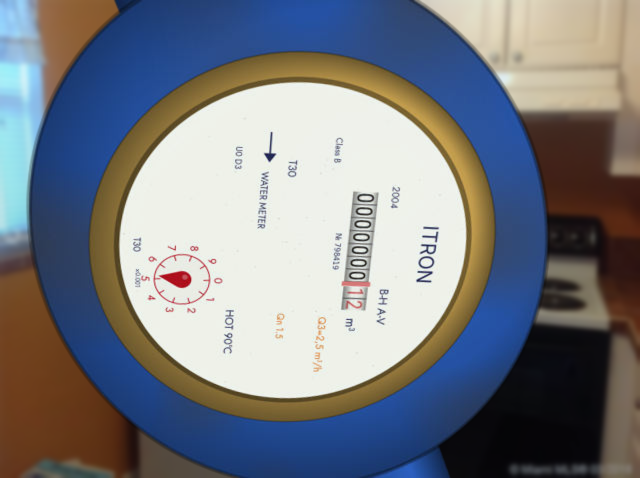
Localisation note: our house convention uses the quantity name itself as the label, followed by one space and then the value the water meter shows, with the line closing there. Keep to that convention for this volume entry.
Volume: 0.125 m³
